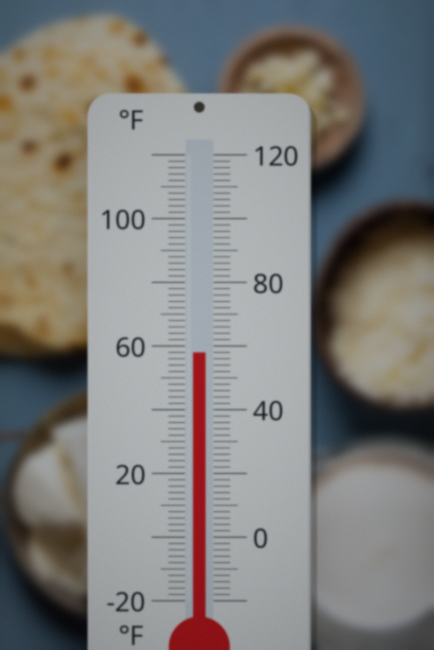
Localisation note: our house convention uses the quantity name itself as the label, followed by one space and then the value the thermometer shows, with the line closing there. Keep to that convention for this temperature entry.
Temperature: 58 °F
